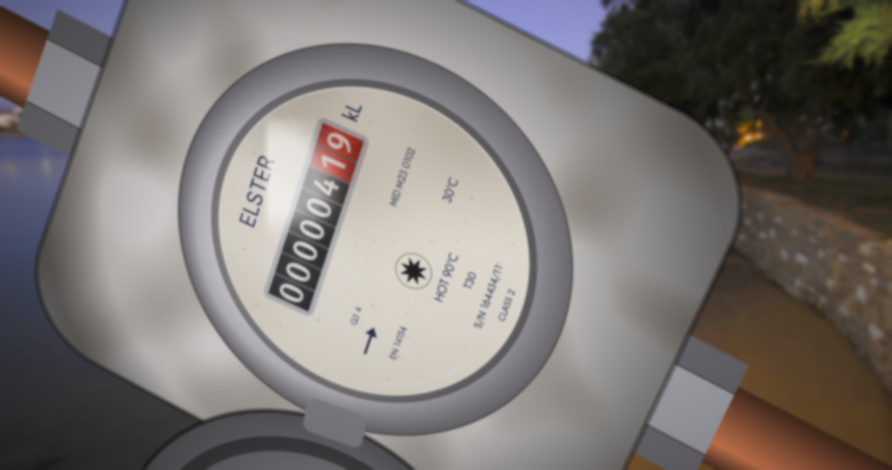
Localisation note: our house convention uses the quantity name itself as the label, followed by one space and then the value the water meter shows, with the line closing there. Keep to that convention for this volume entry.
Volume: 4.19 kL
